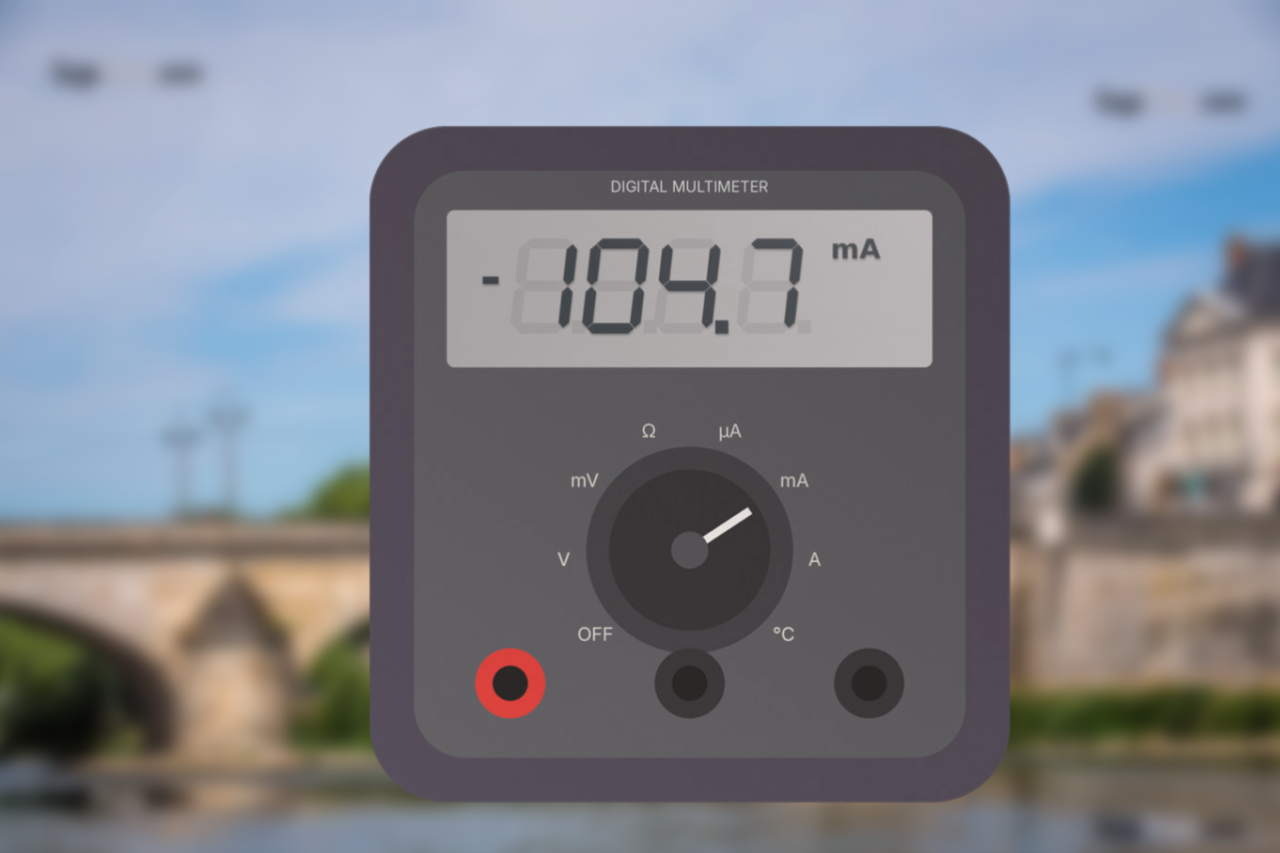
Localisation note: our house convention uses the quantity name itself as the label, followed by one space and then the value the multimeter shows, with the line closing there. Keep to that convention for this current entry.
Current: -104.7 mA
